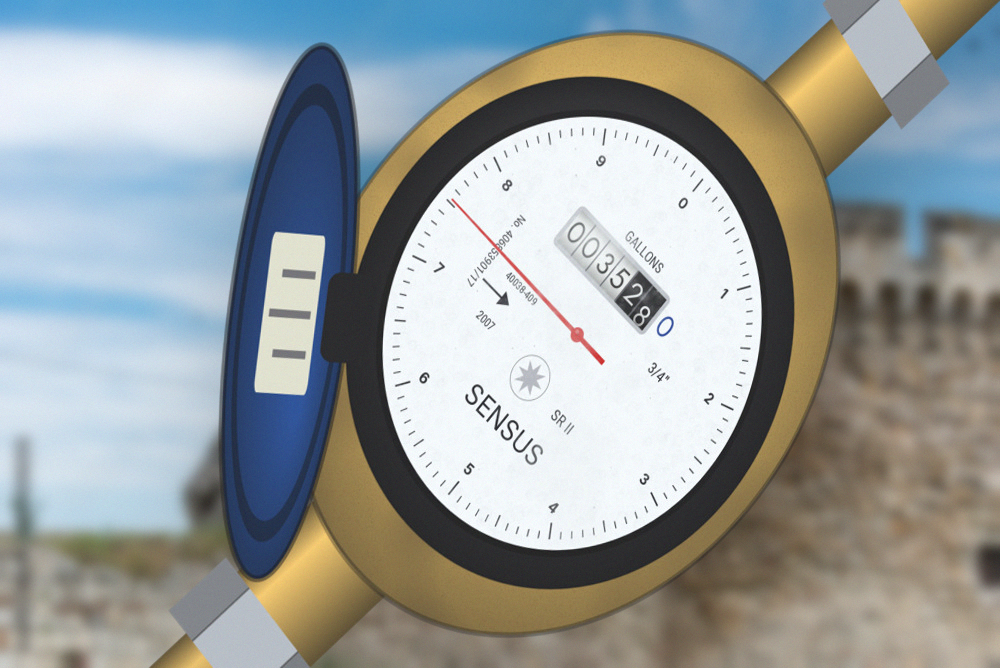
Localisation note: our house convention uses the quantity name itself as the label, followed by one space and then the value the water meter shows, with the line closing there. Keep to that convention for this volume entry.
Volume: 35277.5 gal
